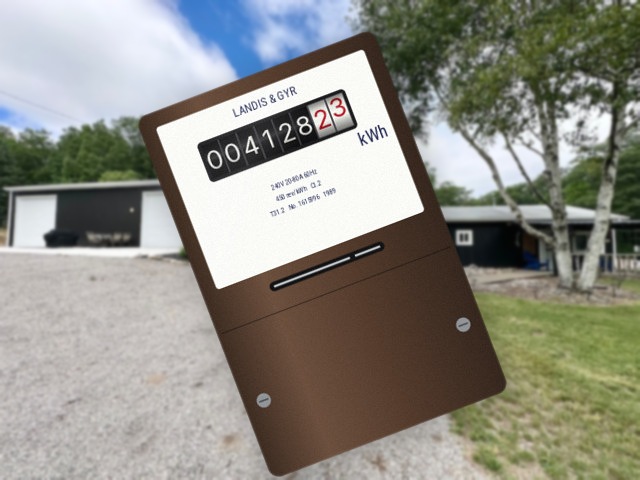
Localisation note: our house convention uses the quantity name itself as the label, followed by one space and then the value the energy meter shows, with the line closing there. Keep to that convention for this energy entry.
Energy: 4128.23 kWh
